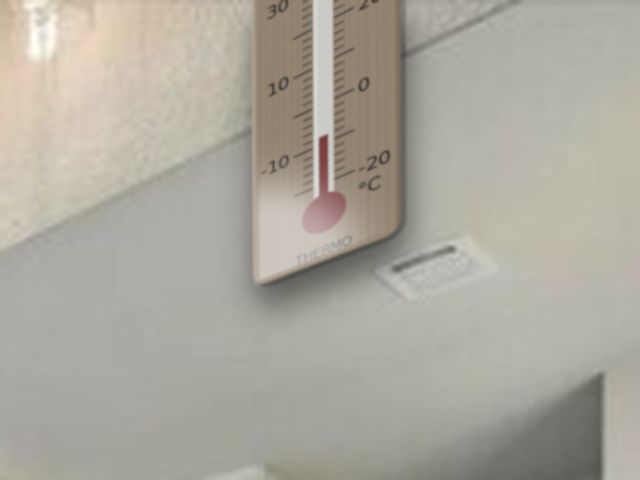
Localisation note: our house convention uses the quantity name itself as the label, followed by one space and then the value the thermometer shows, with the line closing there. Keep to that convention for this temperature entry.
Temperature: -8 °C
